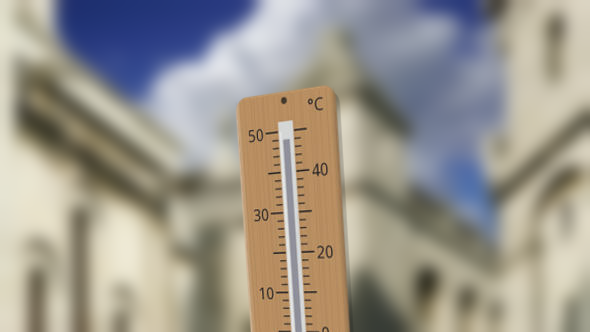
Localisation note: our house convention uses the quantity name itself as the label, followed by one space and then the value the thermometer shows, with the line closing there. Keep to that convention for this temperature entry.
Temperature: 48 °C
